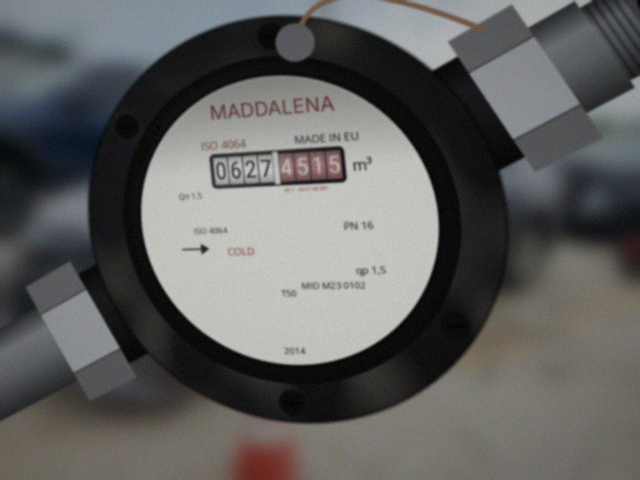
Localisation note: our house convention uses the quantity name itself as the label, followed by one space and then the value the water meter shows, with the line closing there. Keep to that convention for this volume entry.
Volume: 627.4515 m³
